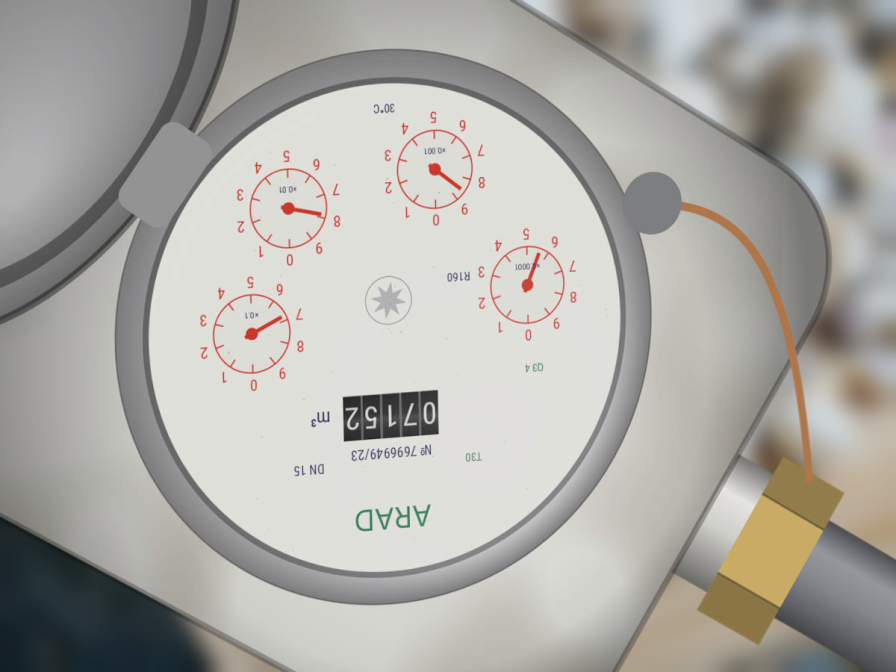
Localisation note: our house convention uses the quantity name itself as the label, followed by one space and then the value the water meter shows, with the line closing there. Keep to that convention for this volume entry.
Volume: 7152.6785 m³
